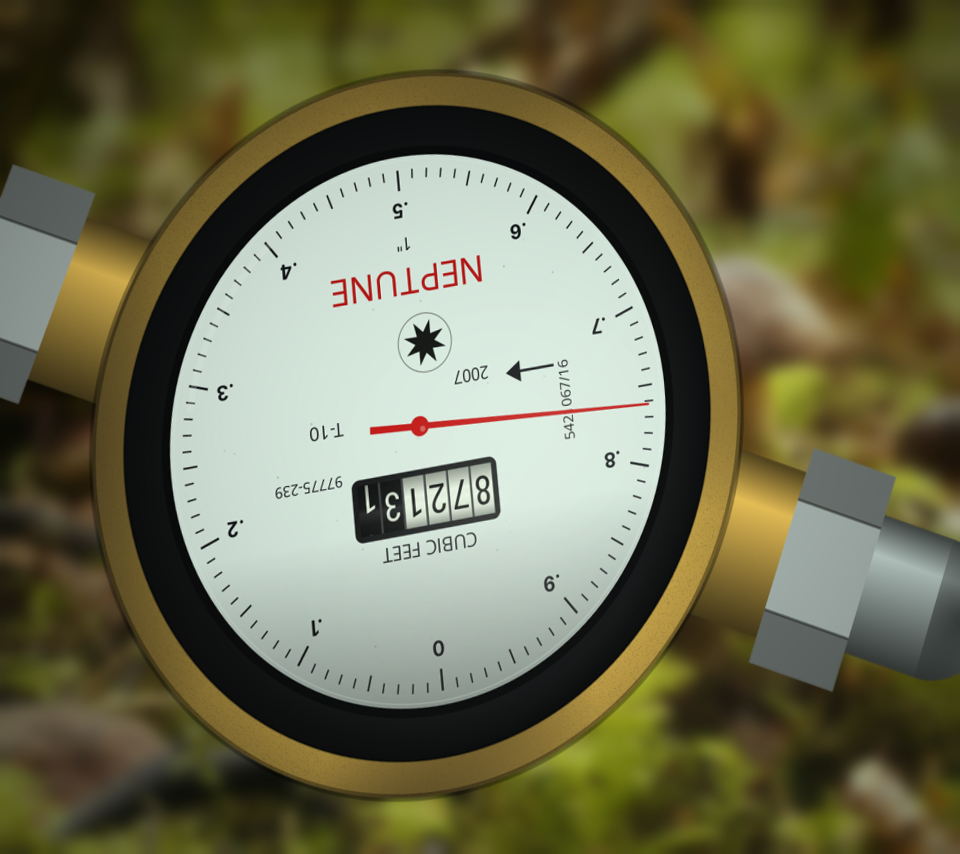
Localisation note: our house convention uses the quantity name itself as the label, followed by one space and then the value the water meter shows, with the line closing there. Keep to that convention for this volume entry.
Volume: 872130.76 ft³
